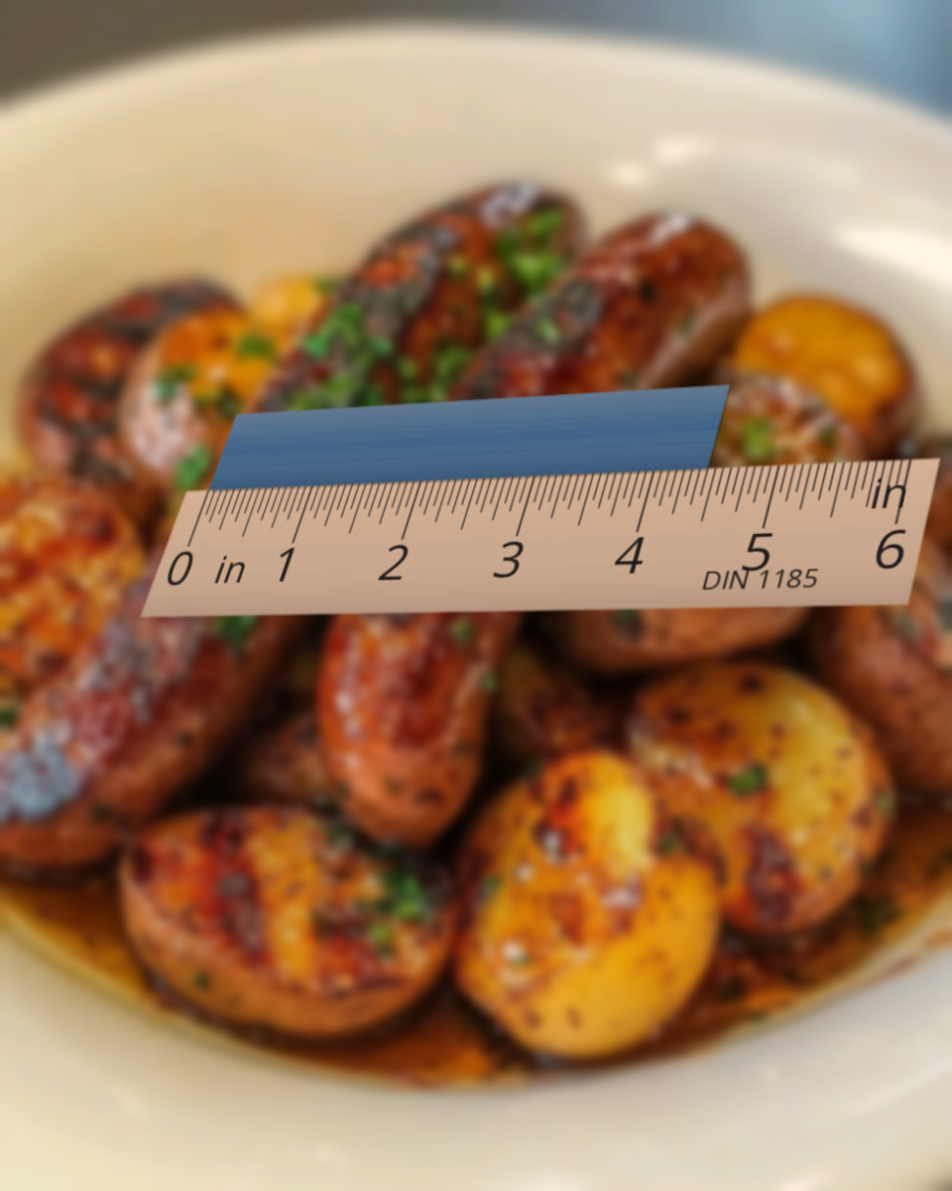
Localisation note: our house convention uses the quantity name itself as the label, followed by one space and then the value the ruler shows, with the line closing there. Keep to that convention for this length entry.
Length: 4.4375 in
